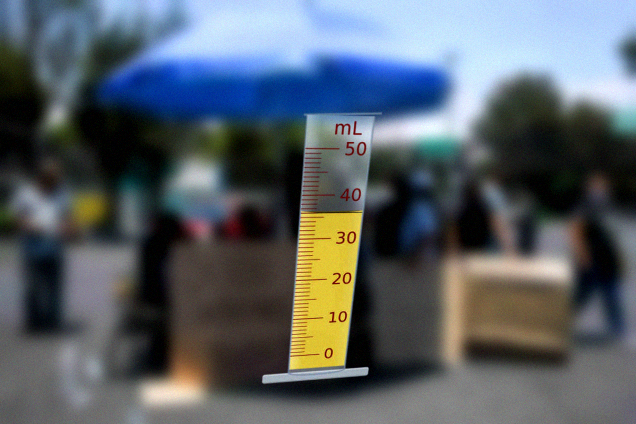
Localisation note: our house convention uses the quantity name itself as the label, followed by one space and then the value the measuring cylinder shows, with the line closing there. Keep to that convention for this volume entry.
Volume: 36 mL
